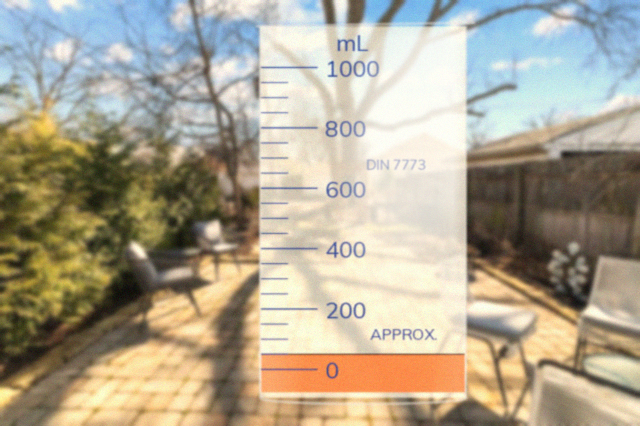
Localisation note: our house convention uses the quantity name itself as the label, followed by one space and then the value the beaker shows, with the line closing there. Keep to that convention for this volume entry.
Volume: 50 mL
